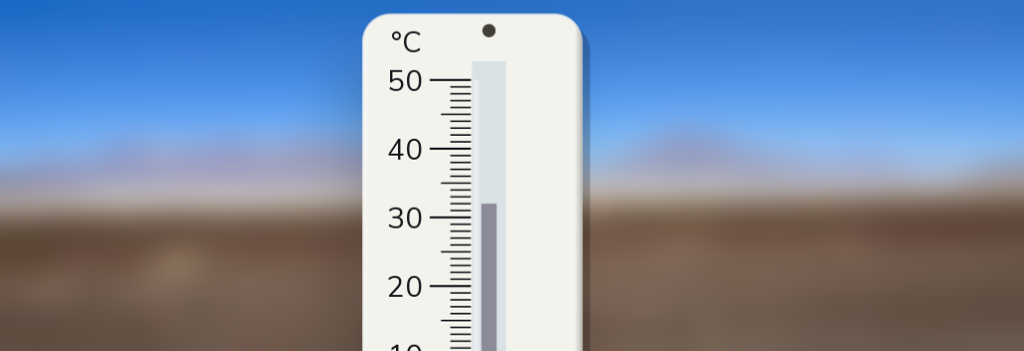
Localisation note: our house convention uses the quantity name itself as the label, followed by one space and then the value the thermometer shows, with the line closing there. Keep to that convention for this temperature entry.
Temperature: 32 °C
